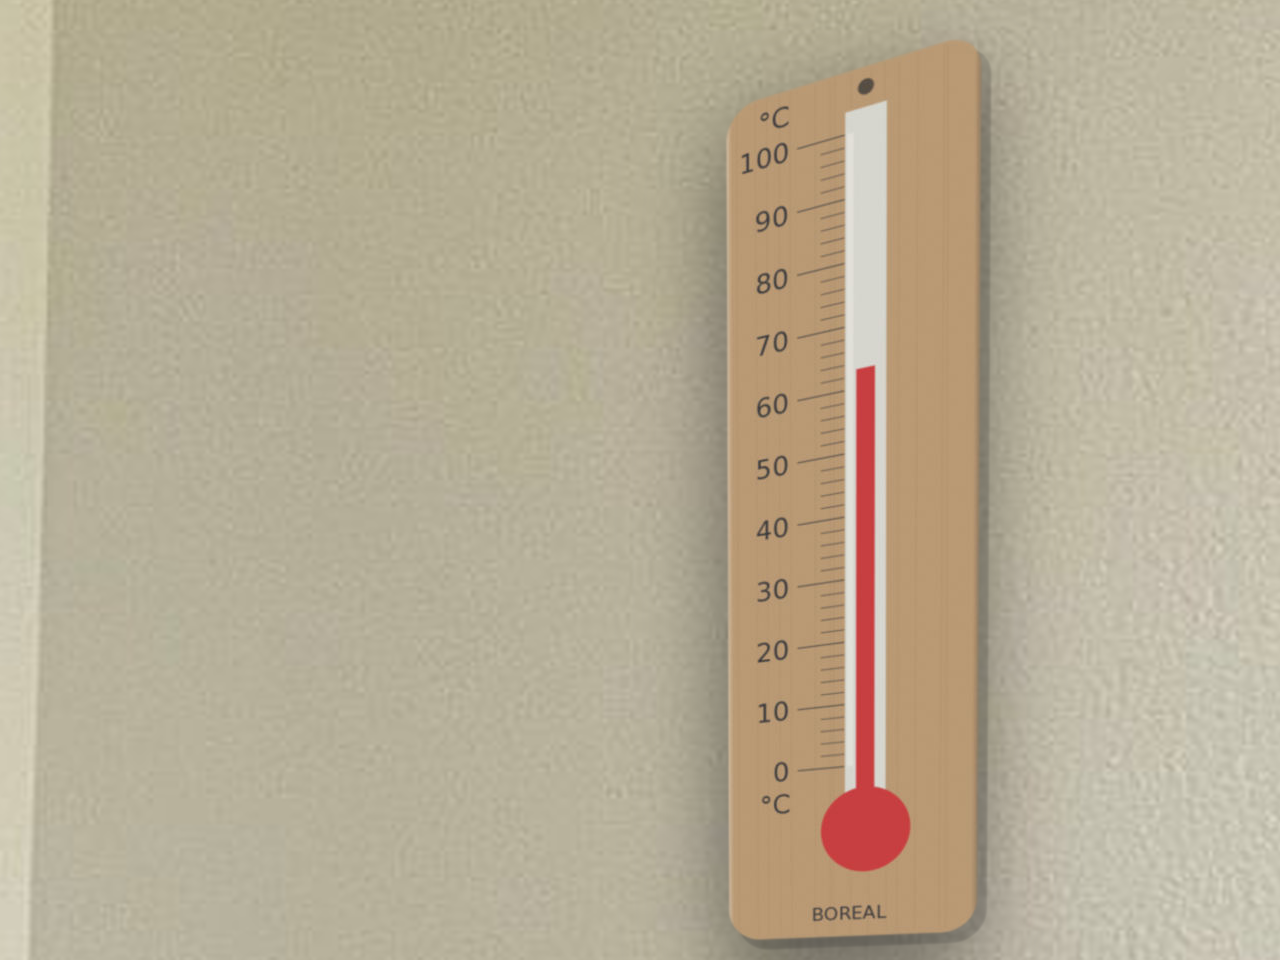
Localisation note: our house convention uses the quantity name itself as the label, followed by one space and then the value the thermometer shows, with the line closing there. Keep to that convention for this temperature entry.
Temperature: 63 °C
